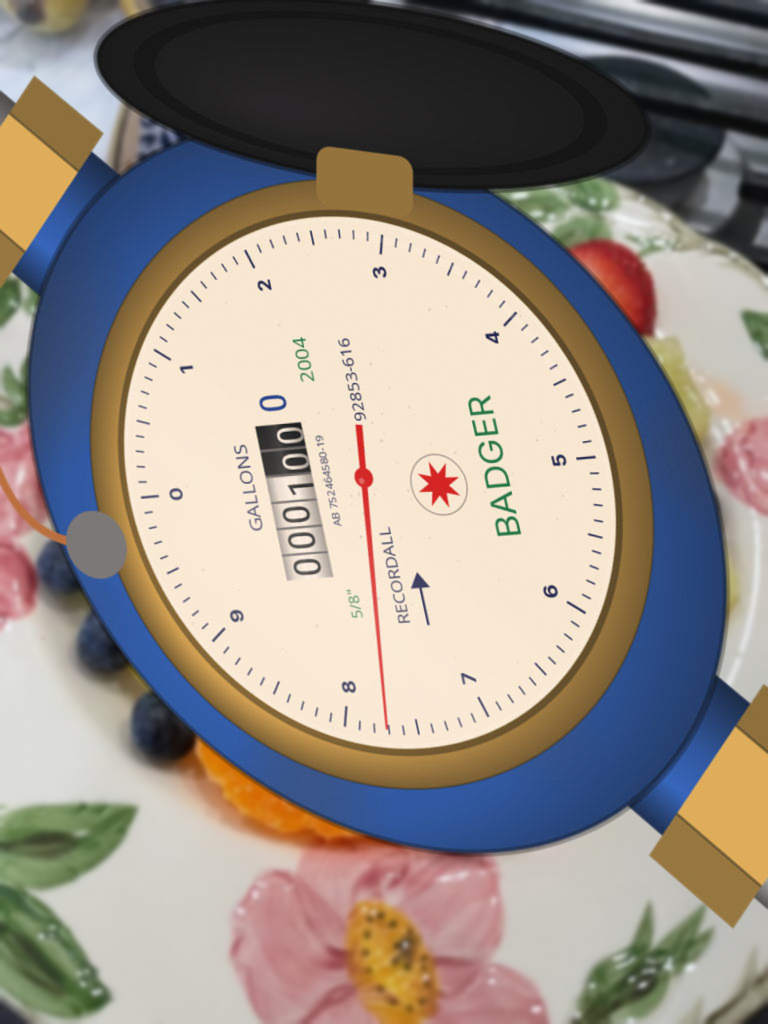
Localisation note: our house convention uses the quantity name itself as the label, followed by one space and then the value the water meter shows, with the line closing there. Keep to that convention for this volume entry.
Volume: 997.7 gal
